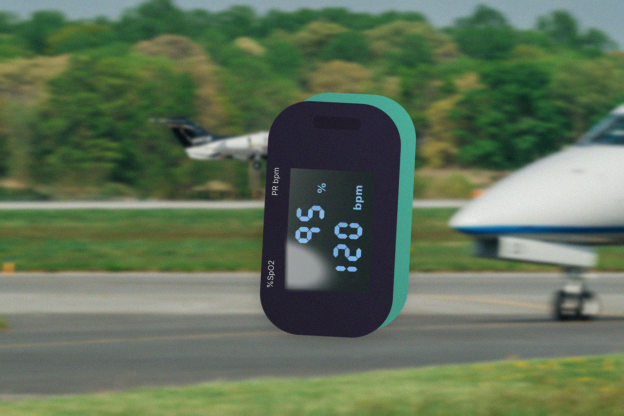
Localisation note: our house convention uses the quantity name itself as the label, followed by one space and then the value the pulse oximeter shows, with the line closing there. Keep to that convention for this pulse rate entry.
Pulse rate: 120 bpm
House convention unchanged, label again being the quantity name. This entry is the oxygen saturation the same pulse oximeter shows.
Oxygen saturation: 95 %
